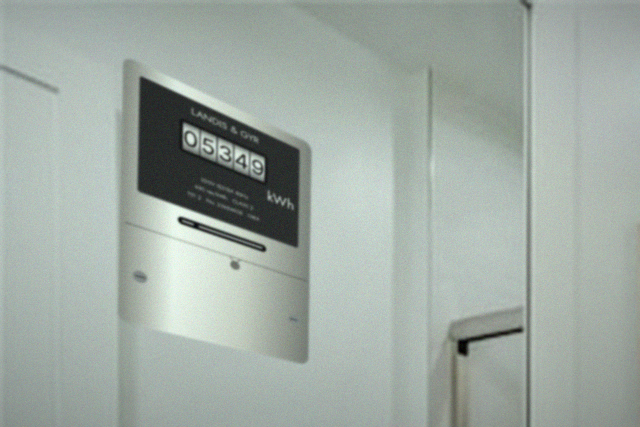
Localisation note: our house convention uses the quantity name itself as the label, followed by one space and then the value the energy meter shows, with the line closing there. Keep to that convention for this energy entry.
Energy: 5349 kWh
